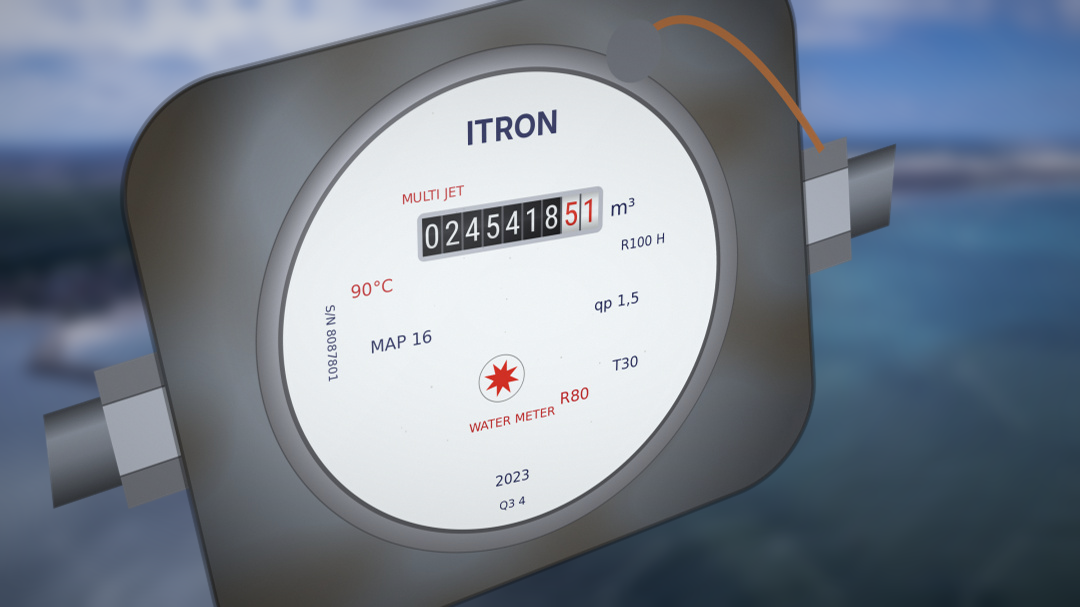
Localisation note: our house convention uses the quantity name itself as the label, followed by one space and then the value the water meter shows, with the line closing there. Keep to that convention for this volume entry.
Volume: 245418.51 m³
